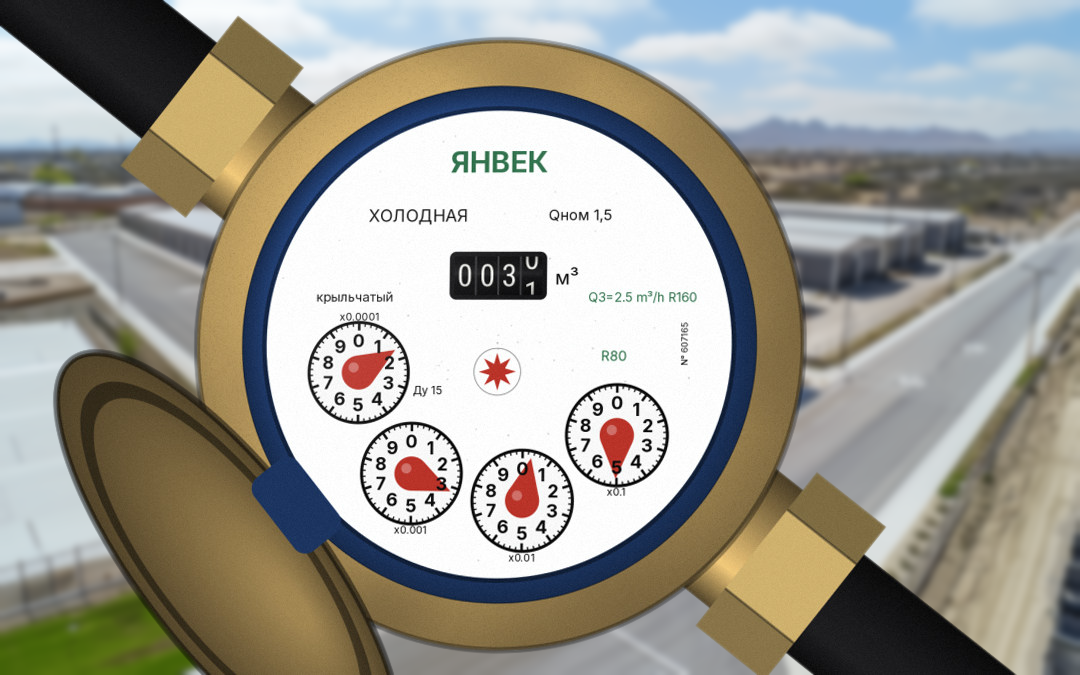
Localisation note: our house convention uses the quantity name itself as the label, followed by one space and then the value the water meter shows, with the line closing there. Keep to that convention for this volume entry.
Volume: 30.5031 m³
